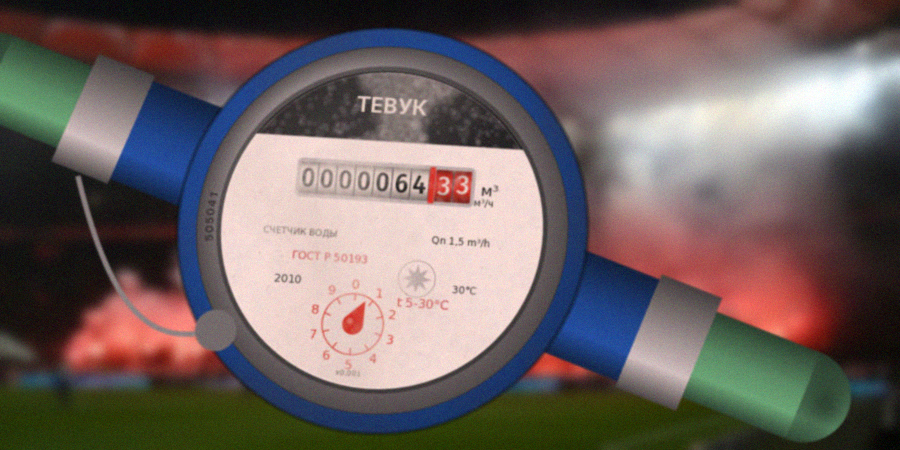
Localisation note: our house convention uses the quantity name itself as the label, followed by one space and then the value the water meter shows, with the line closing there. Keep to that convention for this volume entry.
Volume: 64.330 m³
